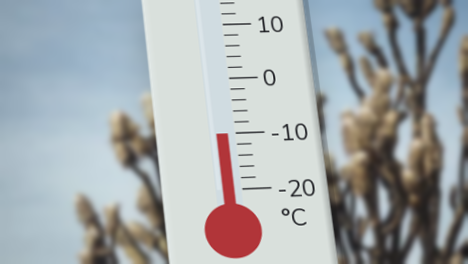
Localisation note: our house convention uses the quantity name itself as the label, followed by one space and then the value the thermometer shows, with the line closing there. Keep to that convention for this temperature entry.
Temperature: -10 °C
